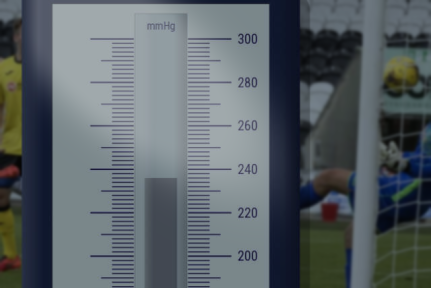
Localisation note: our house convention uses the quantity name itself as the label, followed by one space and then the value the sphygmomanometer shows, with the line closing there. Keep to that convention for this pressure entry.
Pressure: 236 mmHg
